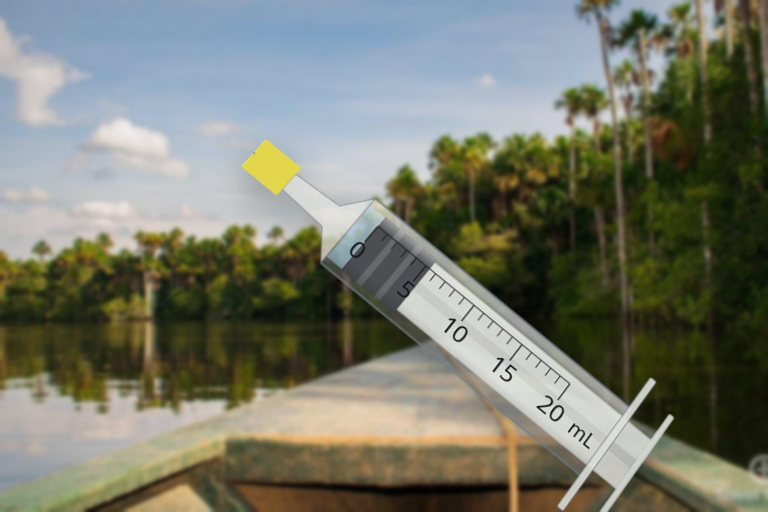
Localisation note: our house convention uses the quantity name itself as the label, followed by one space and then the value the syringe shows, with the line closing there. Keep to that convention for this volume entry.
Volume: 0 mL
